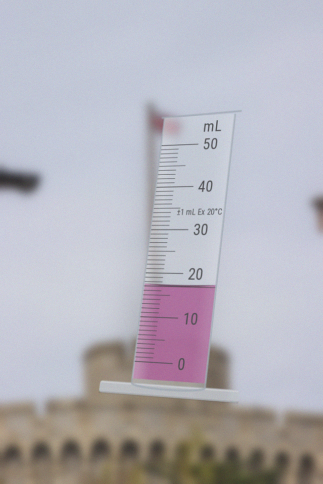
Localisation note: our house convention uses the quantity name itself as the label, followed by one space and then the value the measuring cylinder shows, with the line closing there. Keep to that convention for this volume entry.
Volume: 17 mL
